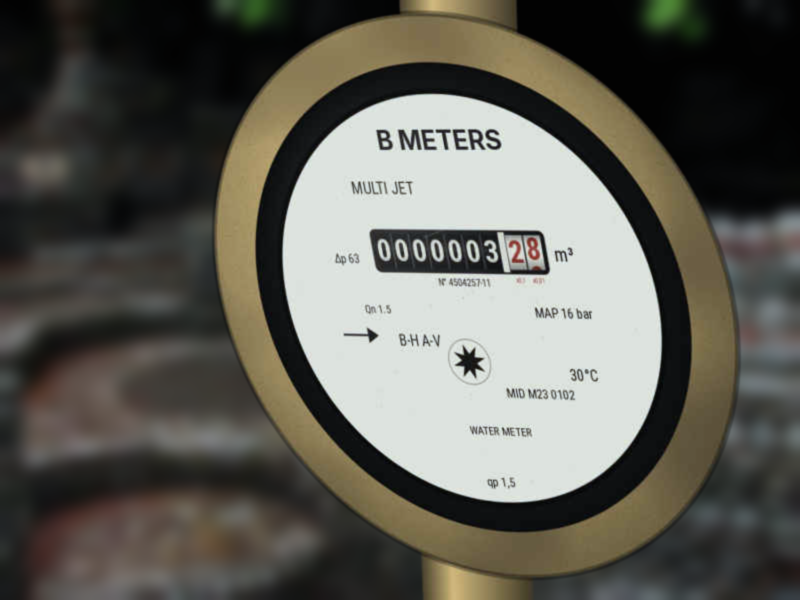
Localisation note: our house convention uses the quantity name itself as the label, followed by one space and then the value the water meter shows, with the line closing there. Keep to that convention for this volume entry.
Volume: 3.28 m³
